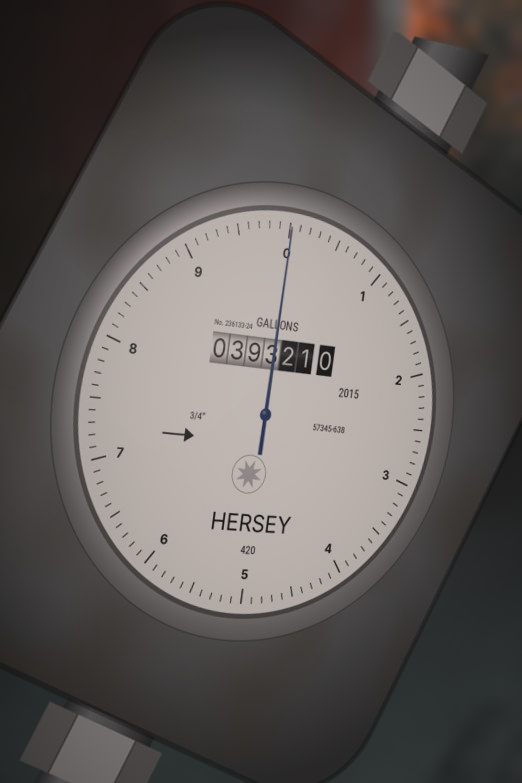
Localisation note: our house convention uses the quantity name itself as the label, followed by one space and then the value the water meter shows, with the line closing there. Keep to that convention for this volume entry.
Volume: 393210.0 gal
